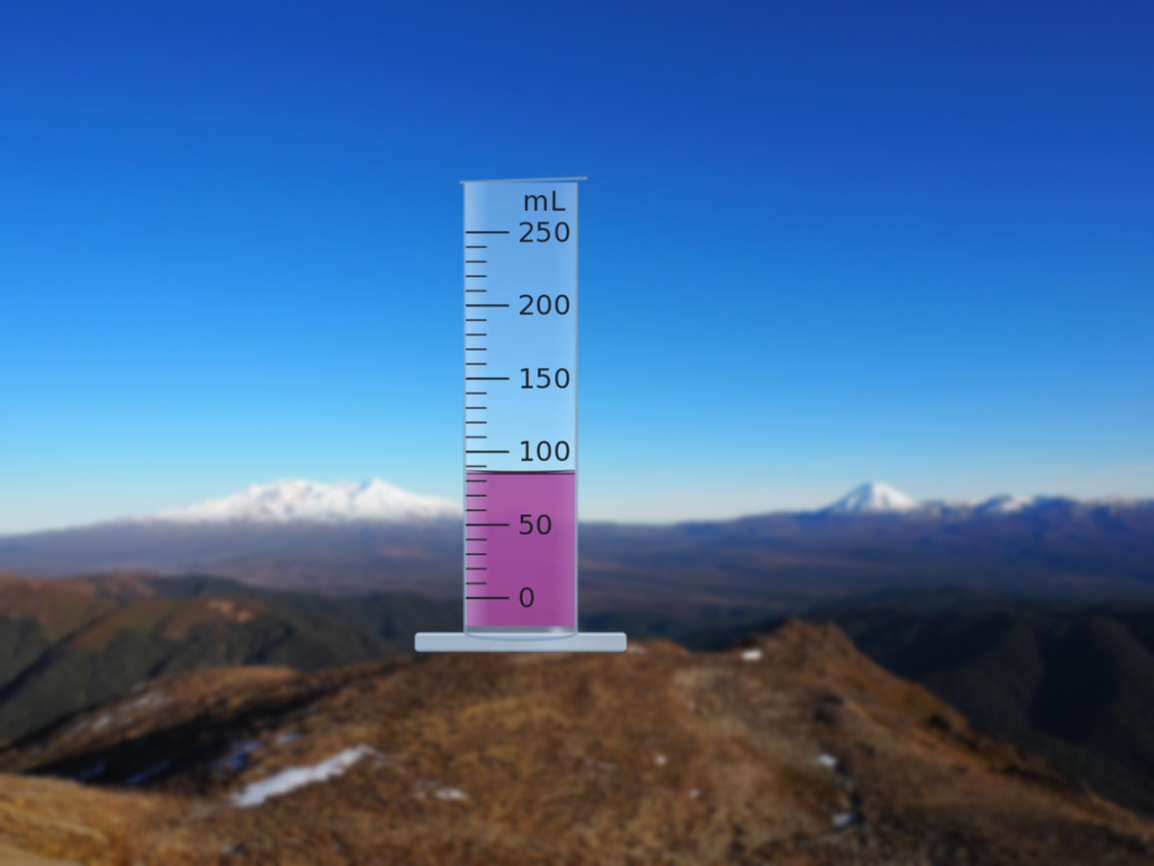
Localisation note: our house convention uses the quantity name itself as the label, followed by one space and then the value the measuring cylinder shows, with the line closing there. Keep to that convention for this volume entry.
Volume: 85 mL
